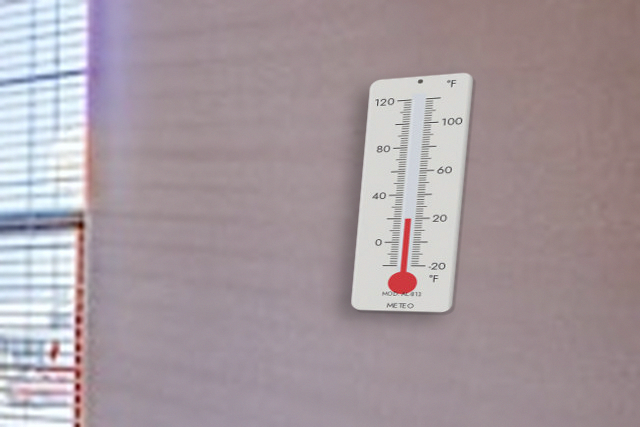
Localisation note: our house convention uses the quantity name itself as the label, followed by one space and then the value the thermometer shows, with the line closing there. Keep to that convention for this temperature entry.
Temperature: 20 °F
